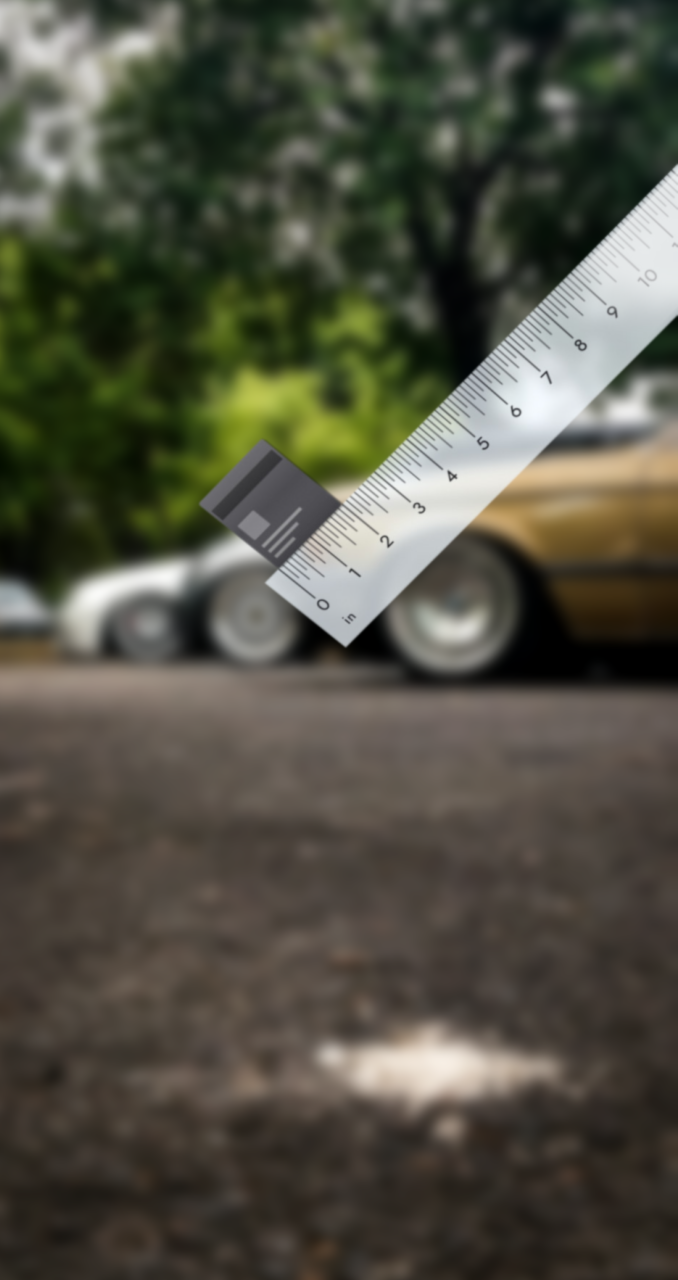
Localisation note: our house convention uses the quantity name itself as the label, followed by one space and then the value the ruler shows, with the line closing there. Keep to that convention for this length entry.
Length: 2 in
